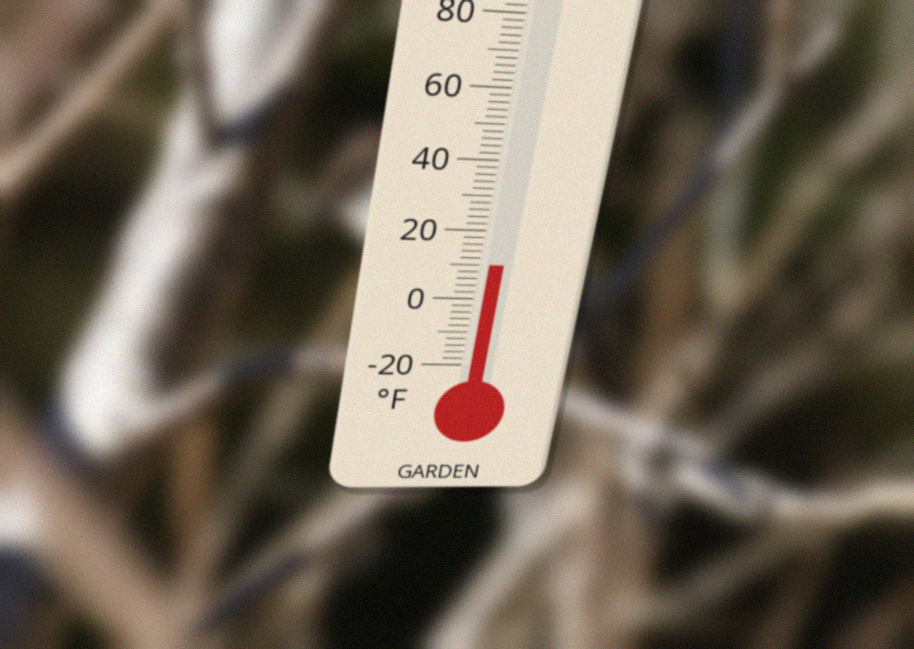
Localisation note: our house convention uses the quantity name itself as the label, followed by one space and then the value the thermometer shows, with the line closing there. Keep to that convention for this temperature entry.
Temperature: 10 °F
